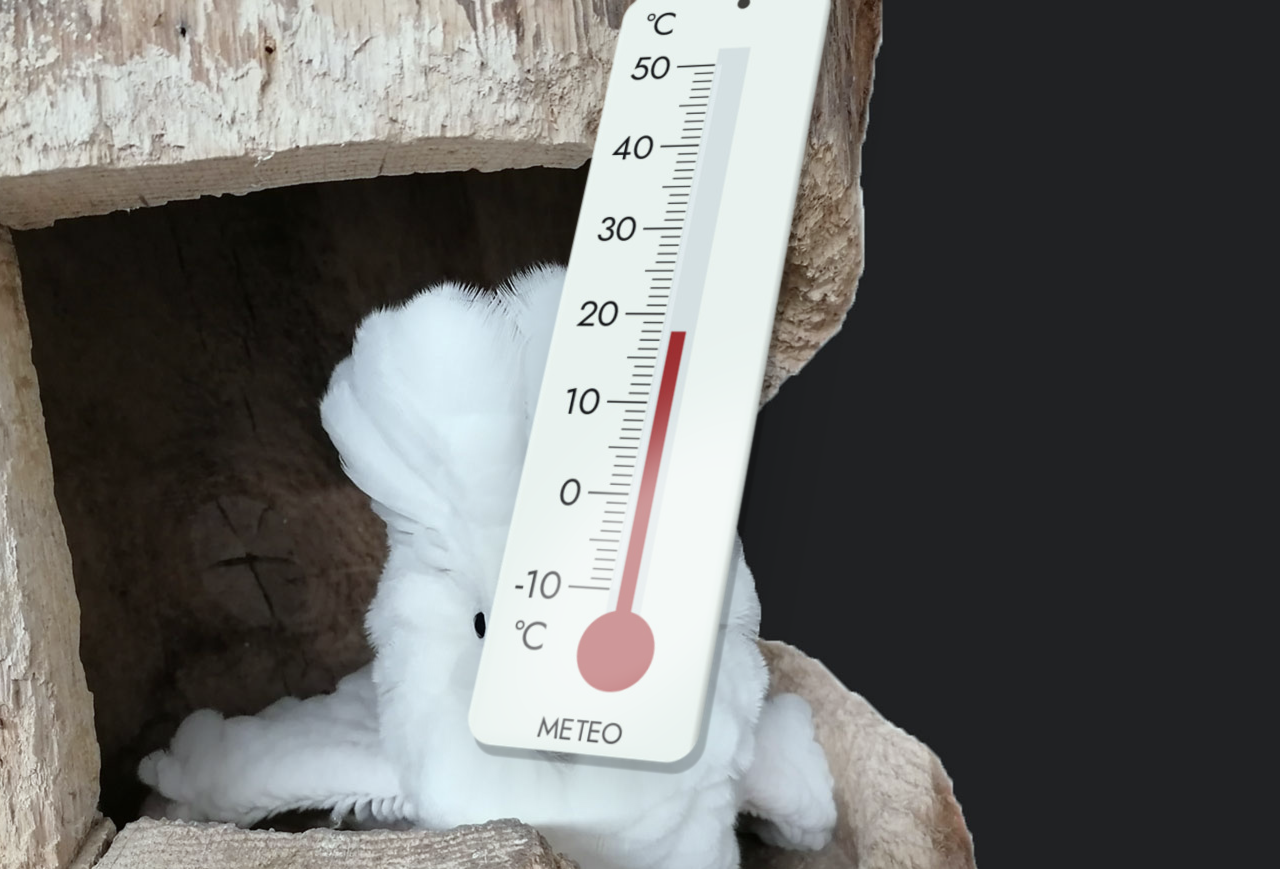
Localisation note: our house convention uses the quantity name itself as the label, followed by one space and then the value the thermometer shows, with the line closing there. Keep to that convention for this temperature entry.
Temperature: 18 °C
